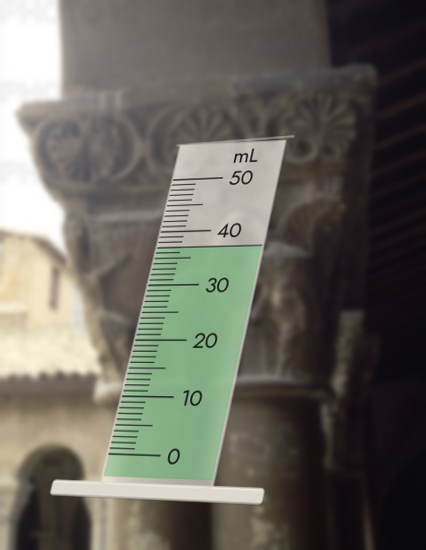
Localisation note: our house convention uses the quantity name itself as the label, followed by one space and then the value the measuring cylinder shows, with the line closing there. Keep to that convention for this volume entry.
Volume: 37 mL
